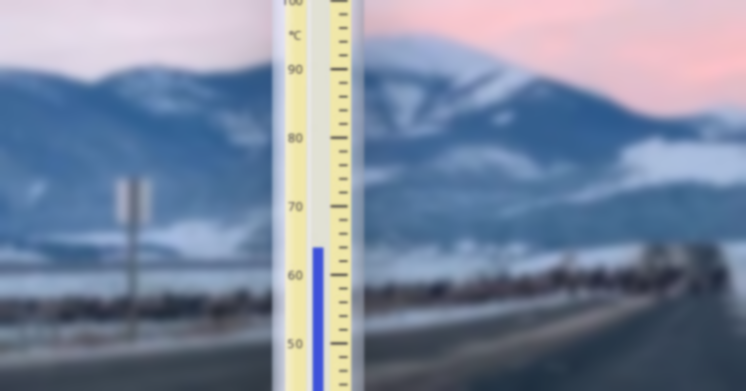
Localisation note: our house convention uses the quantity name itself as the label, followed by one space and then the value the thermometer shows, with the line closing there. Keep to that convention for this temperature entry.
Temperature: 64 °C
